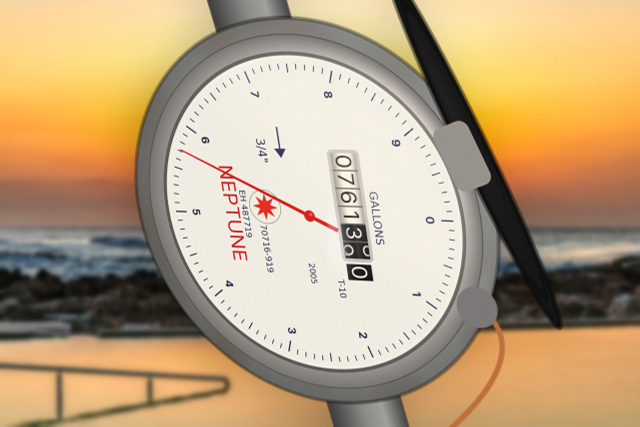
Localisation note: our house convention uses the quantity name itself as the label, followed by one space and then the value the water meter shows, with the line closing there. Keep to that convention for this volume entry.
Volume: 761385.7 gal
